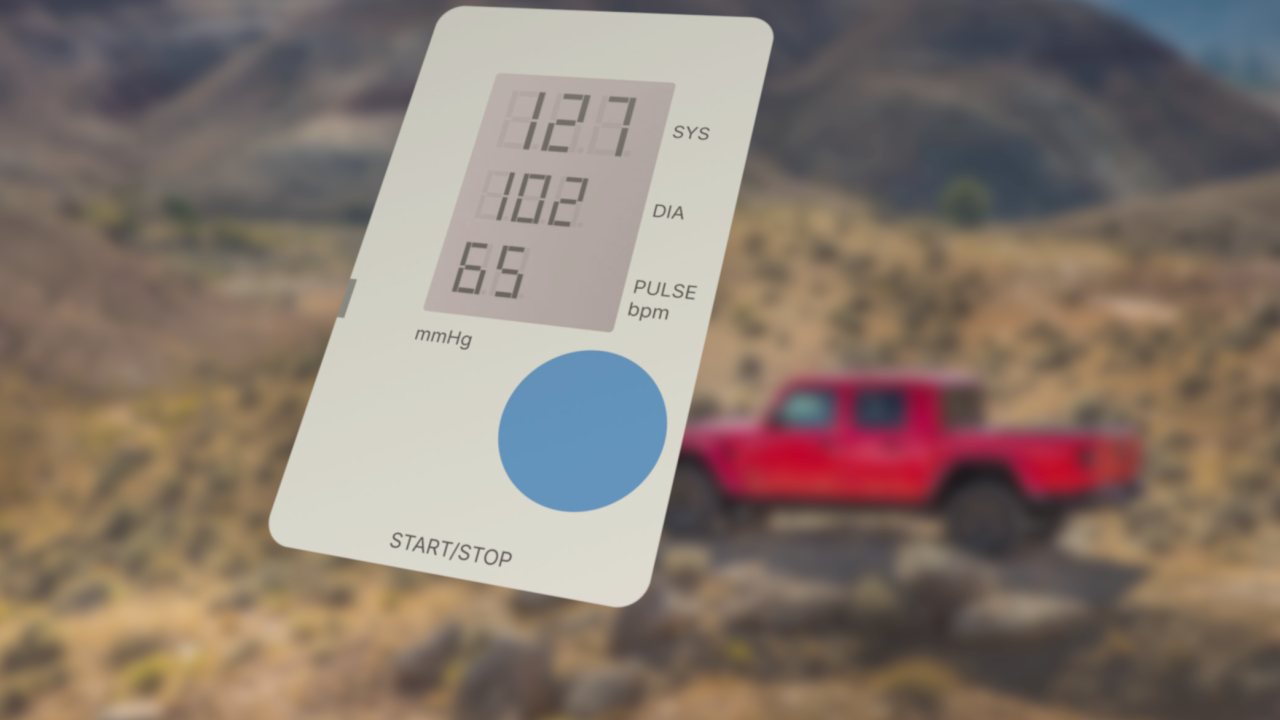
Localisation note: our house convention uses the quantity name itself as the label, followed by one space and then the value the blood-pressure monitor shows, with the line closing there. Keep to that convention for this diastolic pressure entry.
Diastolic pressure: 102 mmHg
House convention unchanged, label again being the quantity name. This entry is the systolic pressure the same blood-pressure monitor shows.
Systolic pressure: 127 mmHg
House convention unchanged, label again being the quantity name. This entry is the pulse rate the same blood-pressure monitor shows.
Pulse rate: 65 bpm
